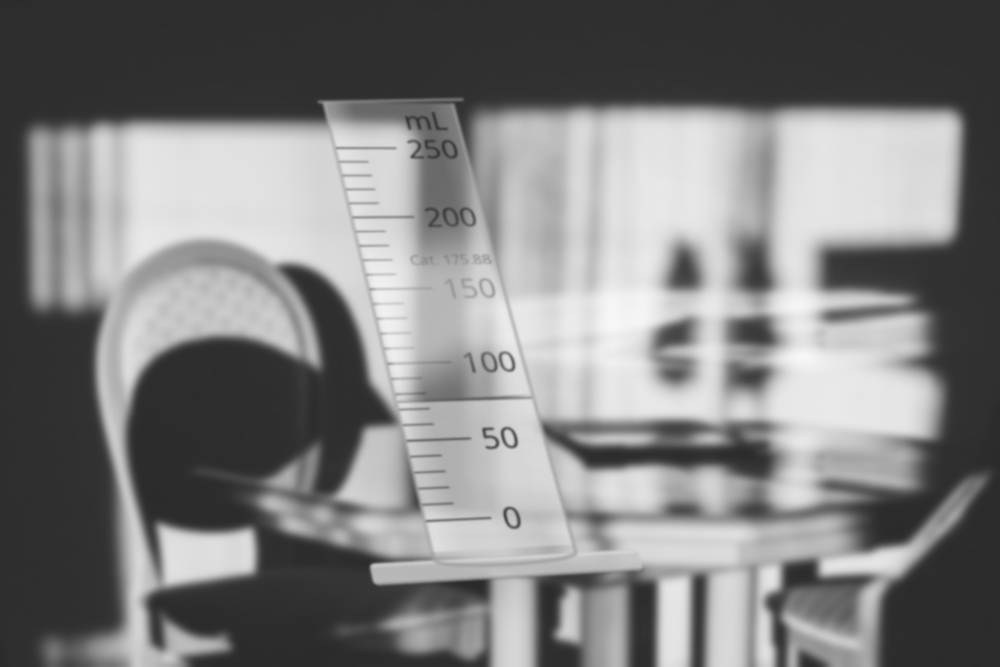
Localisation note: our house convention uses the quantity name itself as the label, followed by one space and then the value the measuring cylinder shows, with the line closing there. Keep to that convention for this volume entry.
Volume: 75 mL
